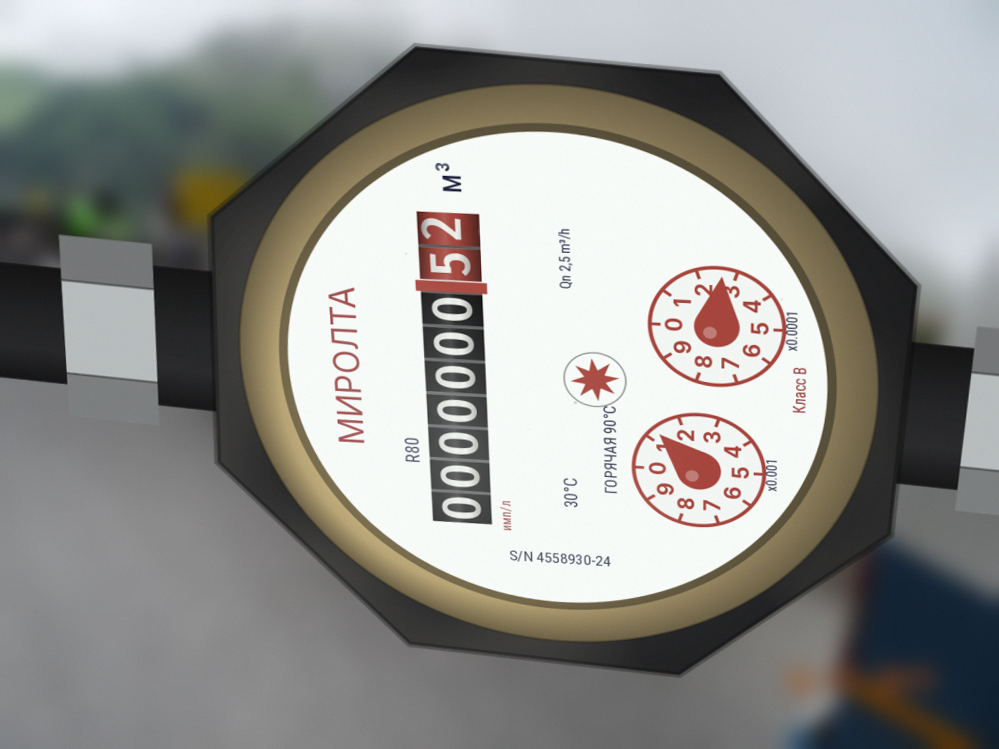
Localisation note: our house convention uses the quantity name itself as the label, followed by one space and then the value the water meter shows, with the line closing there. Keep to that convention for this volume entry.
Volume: 0.5212 m³
